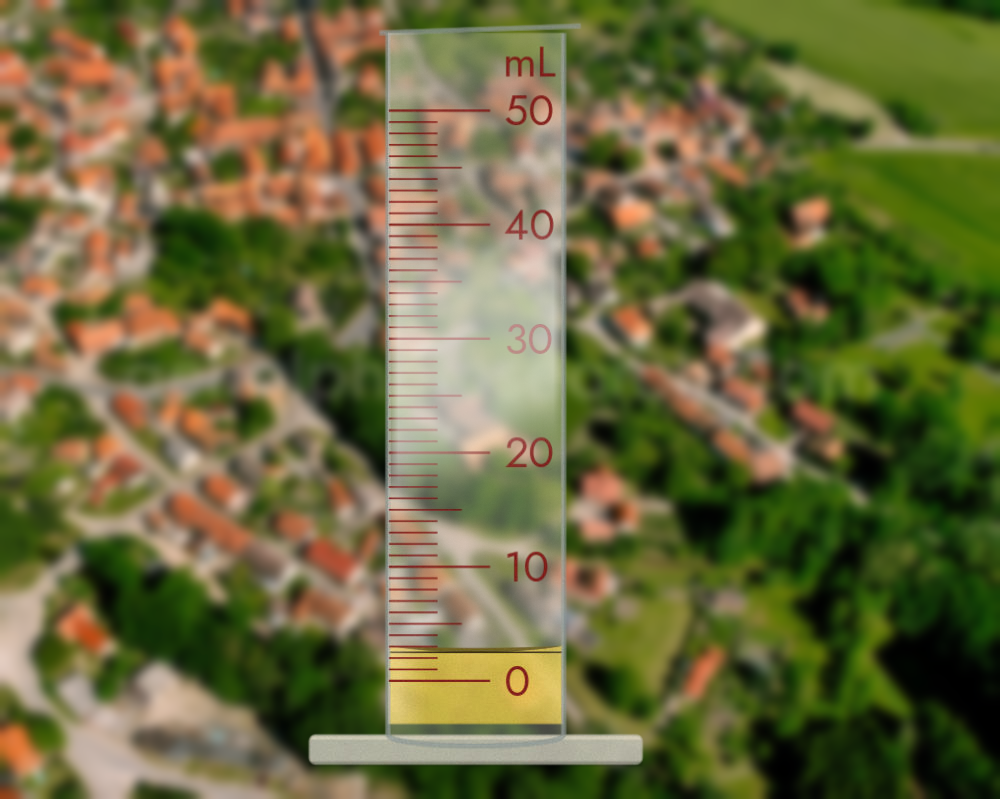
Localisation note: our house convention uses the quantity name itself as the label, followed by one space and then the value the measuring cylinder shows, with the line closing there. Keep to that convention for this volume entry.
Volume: 2.5 mL
